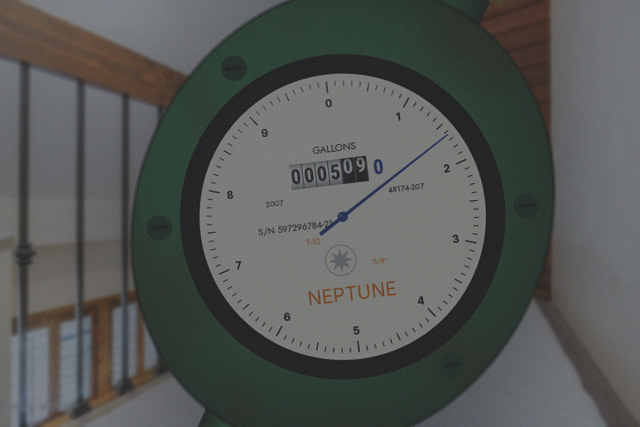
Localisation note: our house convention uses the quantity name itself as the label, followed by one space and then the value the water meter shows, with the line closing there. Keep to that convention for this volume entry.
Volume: 5091.6 gal
